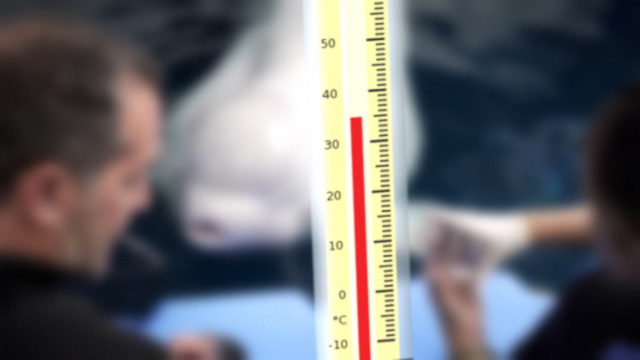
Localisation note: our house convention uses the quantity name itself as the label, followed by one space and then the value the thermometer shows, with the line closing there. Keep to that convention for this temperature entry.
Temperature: 35 °C
